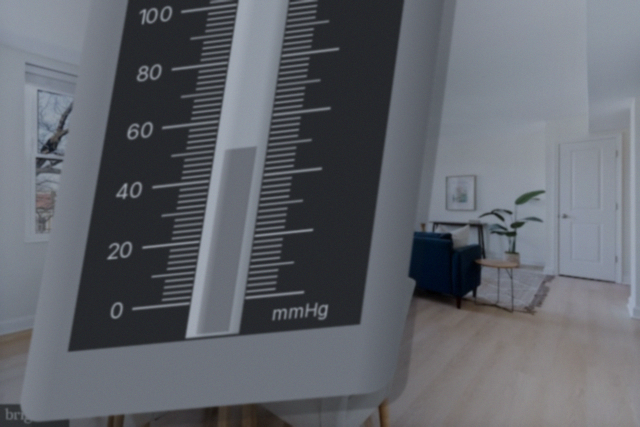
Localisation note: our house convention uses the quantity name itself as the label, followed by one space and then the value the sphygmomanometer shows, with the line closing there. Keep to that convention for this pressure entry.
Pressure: 50 mmHg
